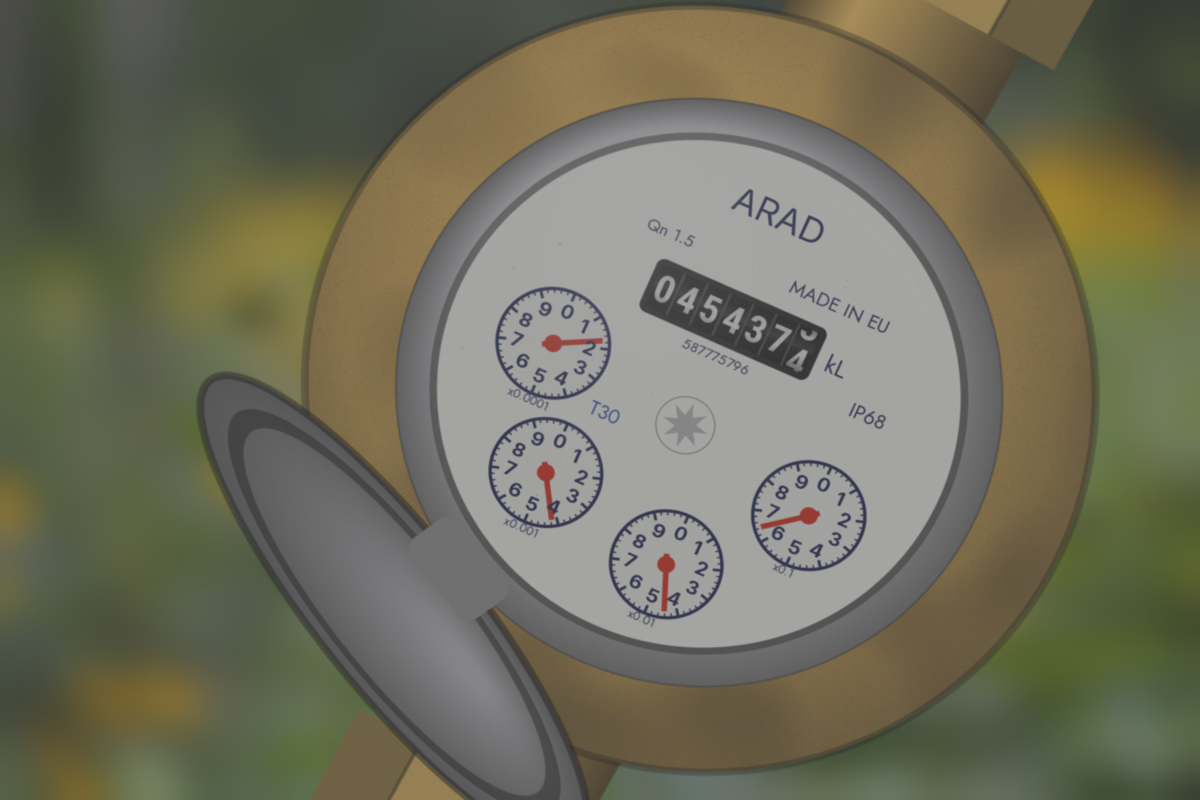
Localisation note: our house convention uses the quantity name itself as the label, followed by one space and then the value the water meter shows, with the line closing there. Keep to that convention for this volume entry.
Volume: 454373.6441 kL
